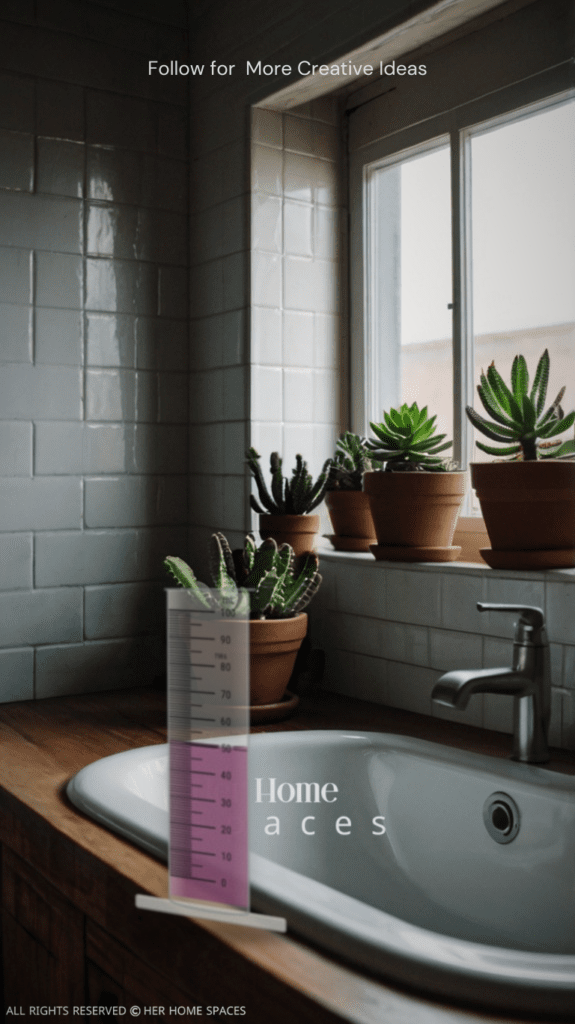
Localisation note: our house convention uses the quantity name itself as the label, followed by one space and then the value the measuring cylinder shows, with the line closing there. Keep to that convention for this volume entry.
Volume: 50 mL
